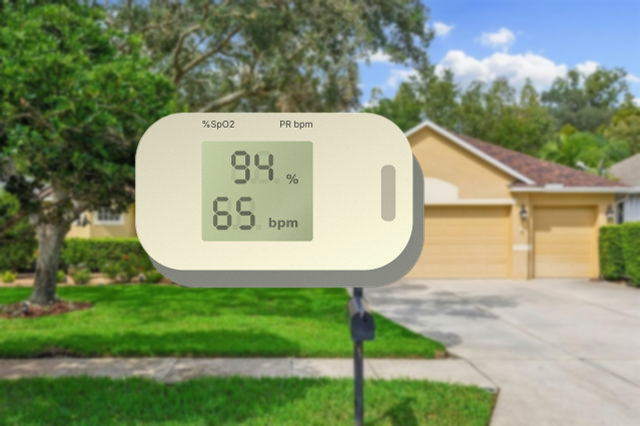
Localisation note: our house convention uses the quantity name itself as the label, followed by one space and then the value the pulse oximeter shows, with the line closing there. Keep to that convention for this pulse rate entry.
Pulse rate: 65 bpm
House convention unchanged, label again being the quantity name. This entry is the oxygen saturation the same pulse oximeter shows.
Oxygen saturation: 94 %
